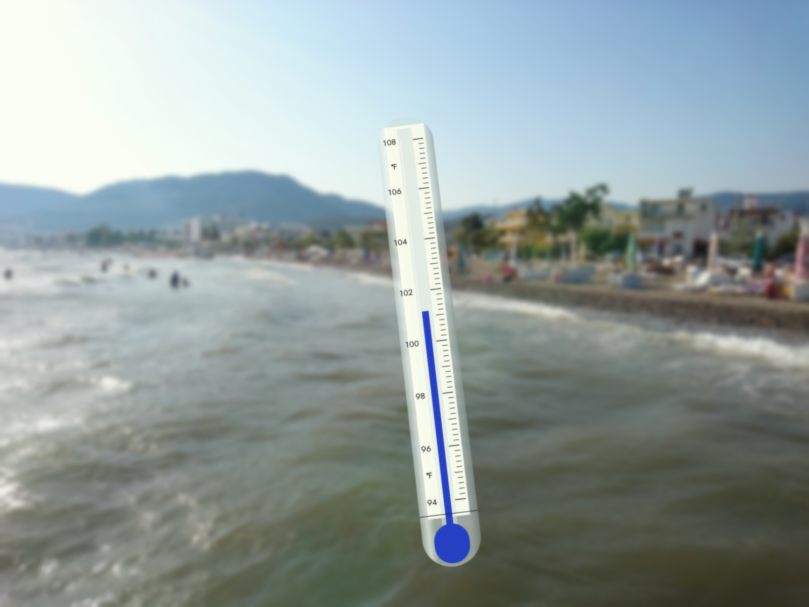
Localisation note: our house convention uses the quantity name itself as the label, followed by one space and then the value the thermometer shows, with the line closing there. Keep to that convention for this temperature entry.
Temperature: 101.2 °F
